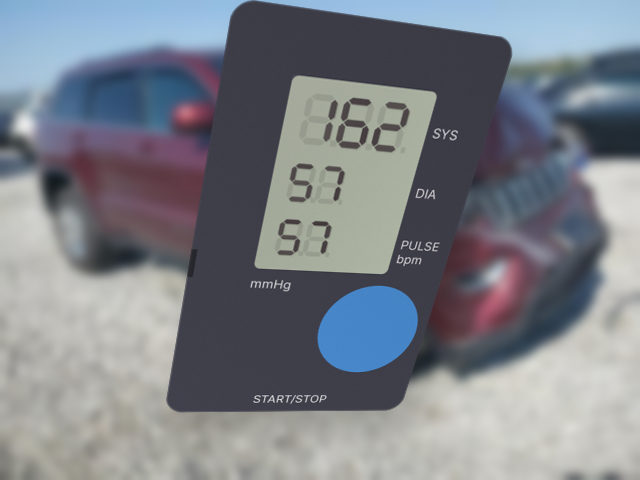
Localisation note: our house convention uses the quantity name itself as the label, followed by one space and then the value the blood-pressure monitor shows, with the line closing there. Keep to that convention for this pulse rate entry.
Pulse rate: 57 bpm
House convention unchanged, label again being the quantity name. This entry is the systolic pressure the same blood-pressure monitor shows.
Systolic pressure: 162 mmHg
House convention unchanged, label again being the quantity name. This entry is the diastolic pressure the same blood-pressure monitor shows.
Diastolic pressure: 57 mmHg
